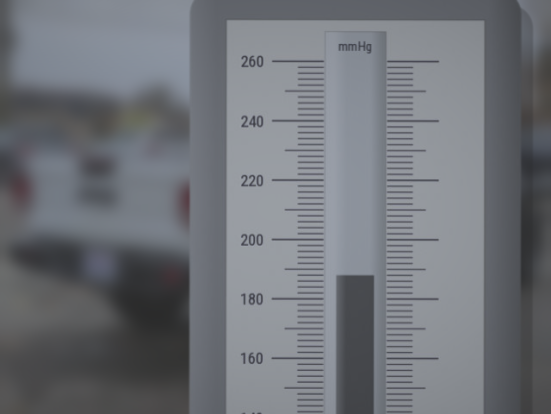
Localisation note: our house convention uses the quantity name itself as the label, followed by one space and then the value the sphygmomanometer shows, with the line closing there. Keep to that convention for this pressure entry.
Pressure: 188 mmHg
